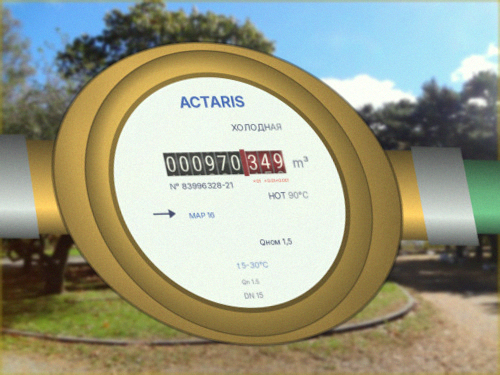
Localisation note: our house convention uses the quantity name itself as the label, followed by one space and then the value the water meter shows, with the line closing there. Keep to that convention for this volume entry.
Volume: 970.349 m³
